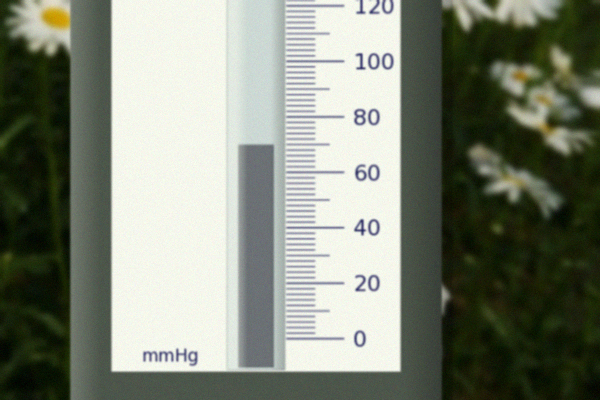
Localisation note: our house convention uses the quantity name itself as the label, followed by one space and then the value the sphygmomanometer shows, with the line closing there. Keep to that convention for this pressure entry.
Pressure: 70 mmHg
